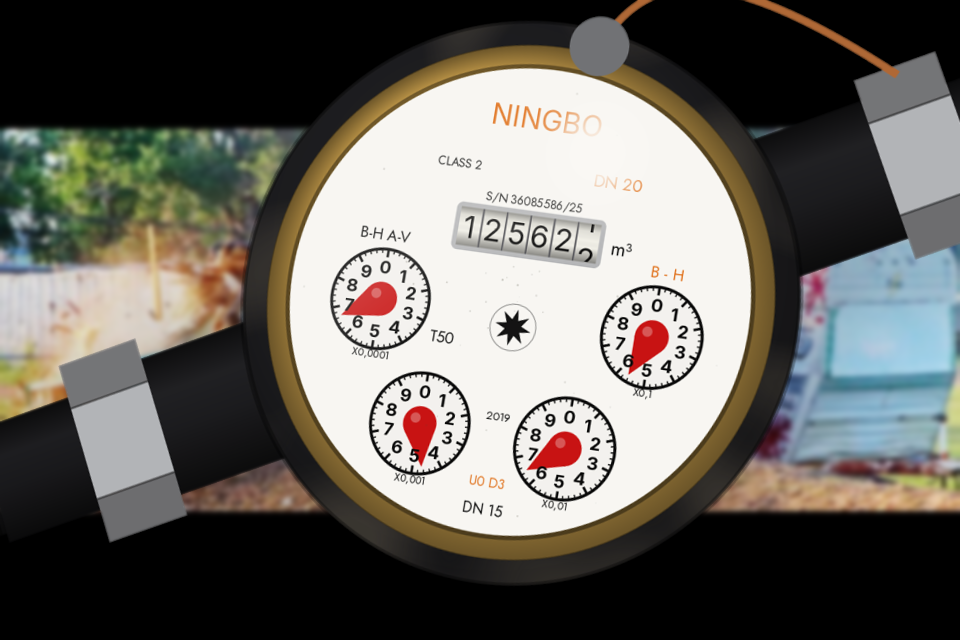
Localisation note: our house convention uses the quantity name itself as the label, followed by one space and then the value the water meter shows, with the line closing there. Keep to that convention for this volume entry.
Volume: 125621.5646 m³
